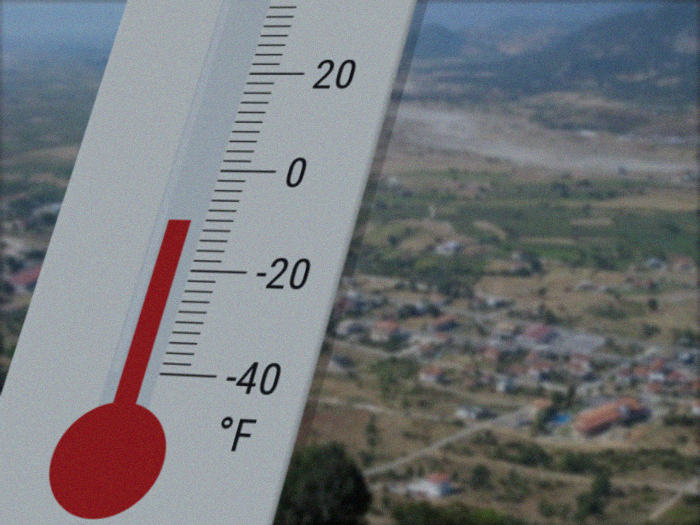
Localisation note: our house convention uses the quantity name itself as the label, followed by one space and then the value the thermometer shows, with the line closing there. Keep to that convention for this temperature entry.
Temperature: -10 °F
